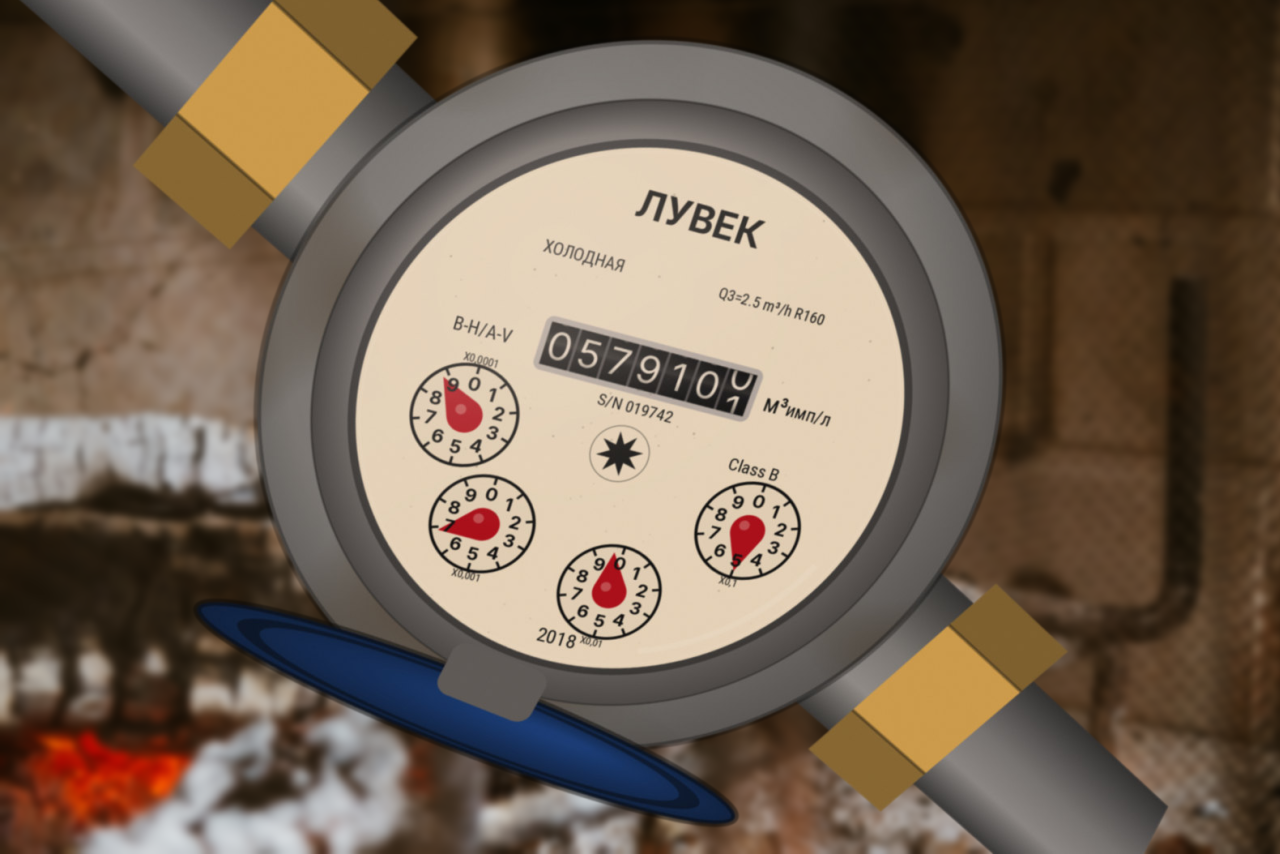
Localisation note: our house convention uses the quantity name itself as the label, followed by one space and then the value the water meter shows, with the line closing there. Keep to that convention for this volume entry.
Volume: 579100.4968 m³
